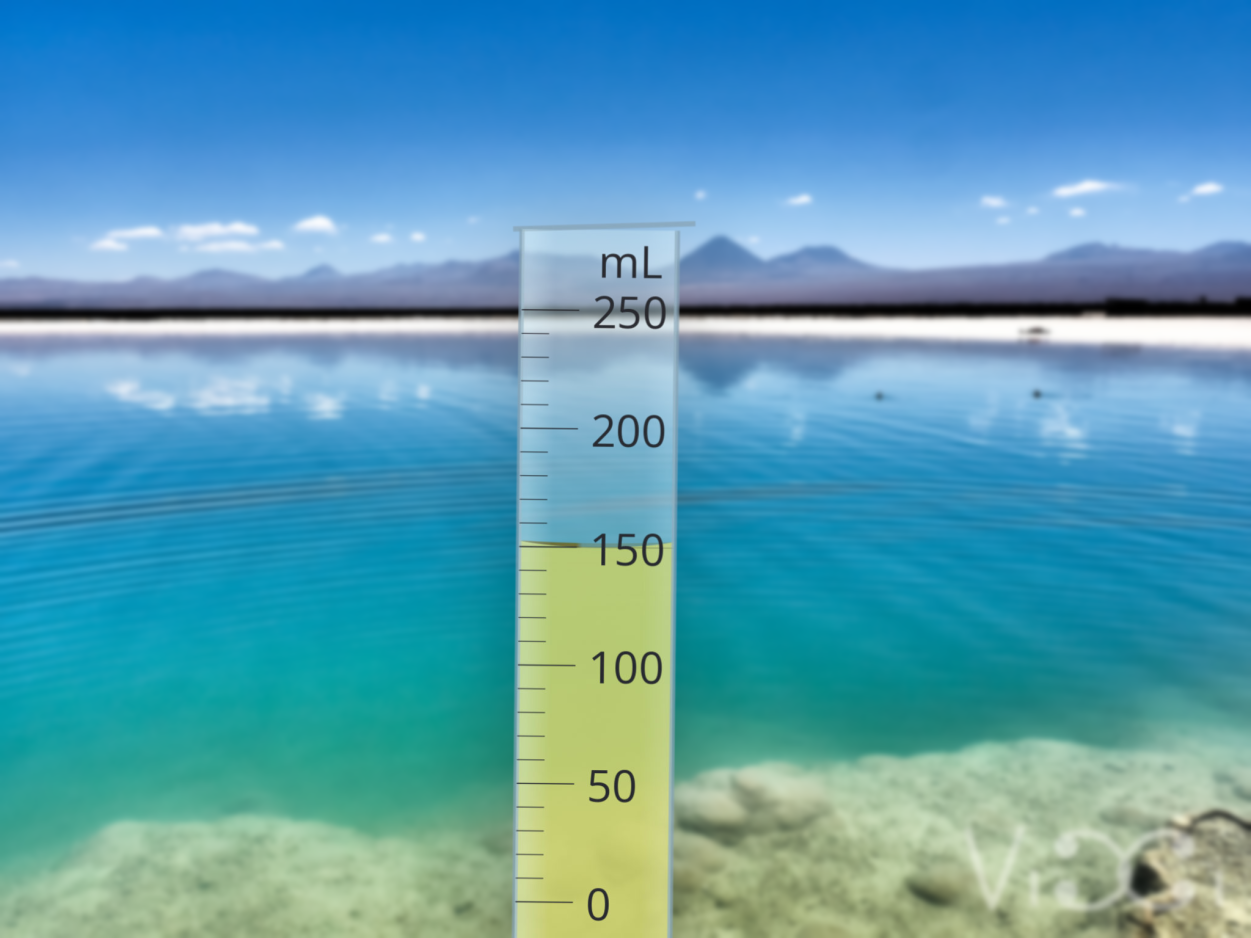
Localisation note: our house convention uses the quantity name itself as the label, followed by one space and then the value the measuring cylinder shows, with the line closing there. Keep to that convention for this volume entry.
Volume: 150 mL
